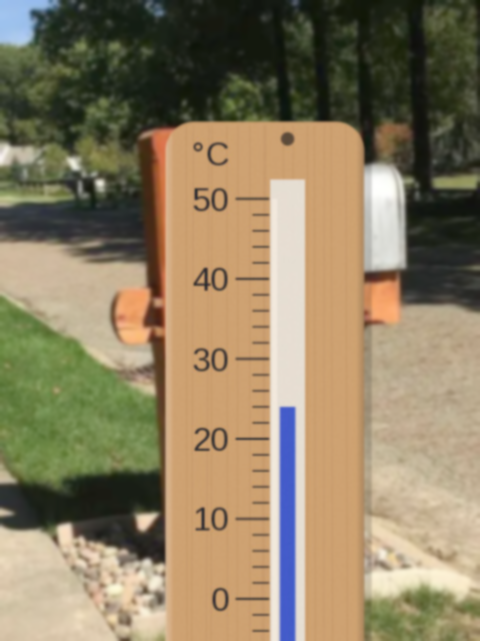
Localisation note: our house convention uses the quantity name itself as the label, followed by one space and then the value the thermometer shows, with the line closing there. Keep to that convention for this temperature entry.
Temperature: 24 °C
